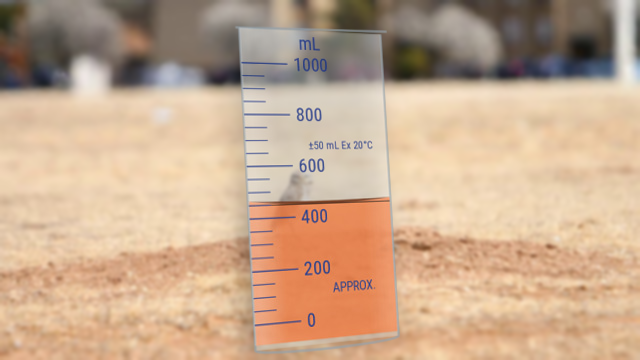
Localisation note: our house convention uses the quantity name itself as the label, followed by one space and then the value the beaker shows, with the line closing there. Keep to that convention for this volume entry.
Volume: 450 mL
